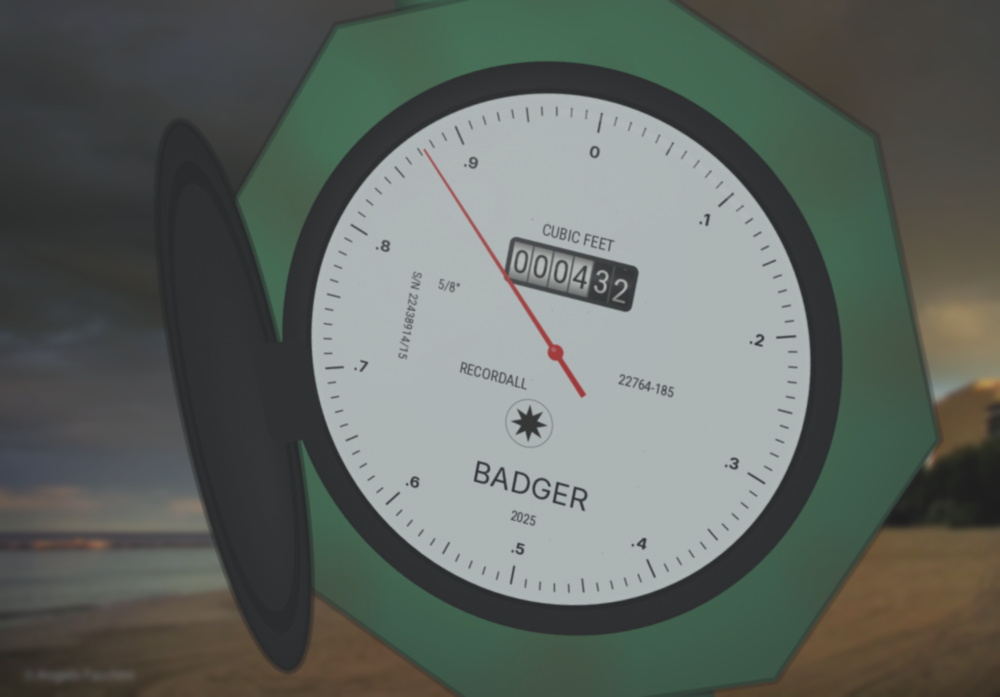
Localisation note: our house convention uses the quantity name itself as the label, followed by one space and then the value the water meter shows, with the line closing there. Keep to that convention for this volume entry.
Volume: 431.87 ft³
